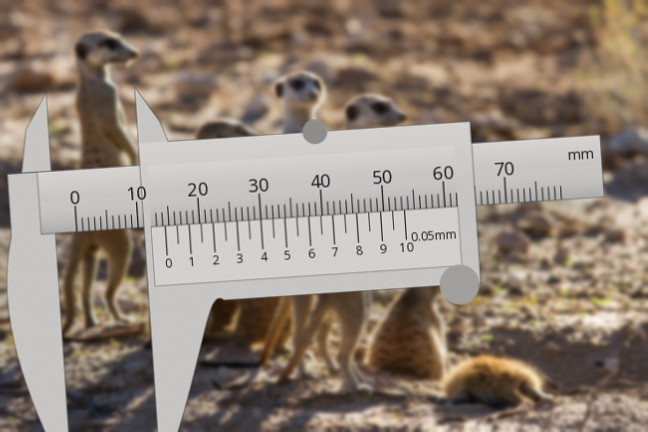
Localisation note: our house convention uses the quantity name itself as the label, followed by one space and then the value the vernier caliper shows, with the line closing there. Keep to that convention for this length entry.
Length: 14.4 mm
